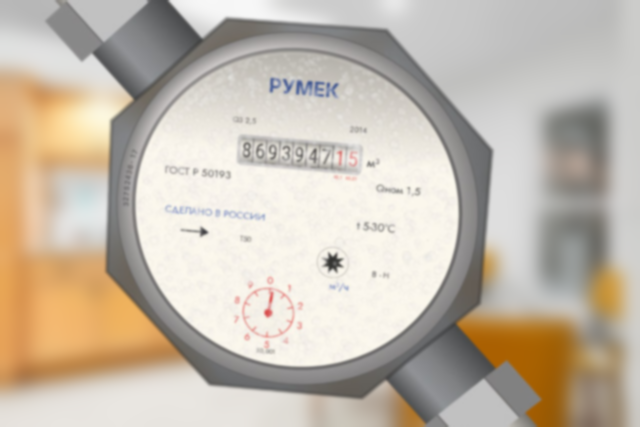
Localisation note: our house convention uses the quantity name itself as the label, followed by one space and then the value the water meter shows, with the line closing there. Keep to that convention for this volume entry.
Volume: 8693947.150 m³
